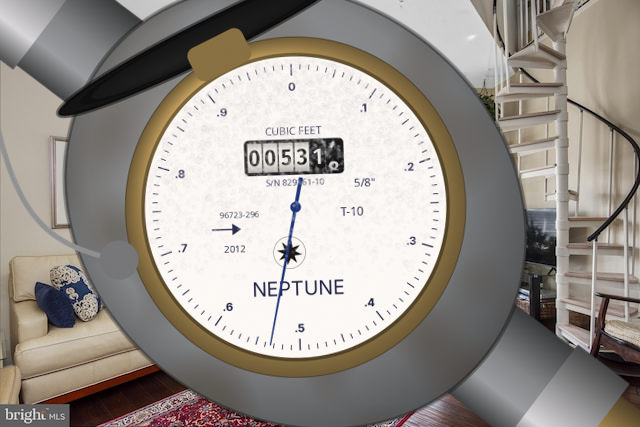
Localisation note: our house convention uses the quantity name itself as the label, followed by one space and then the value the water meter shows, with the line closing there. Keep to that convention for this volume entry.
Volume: 5317.53 ft³
